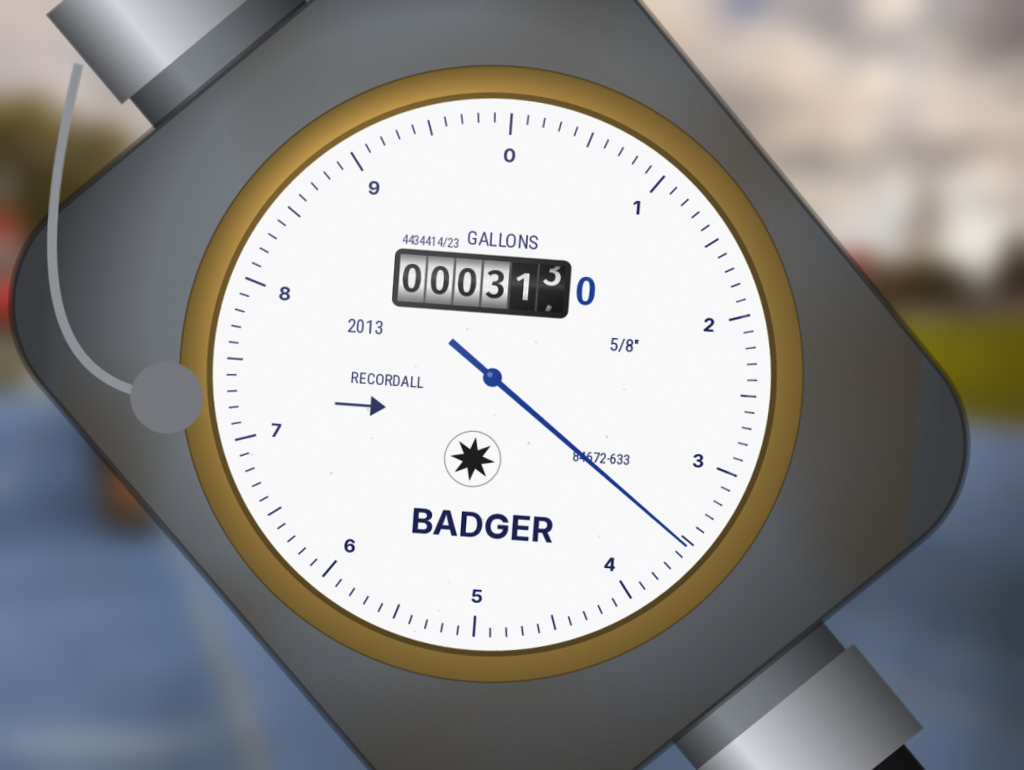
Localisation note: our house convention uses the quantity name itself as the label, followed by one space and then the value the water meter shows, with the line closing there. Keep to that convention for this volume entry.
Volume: 3133.5 gal
